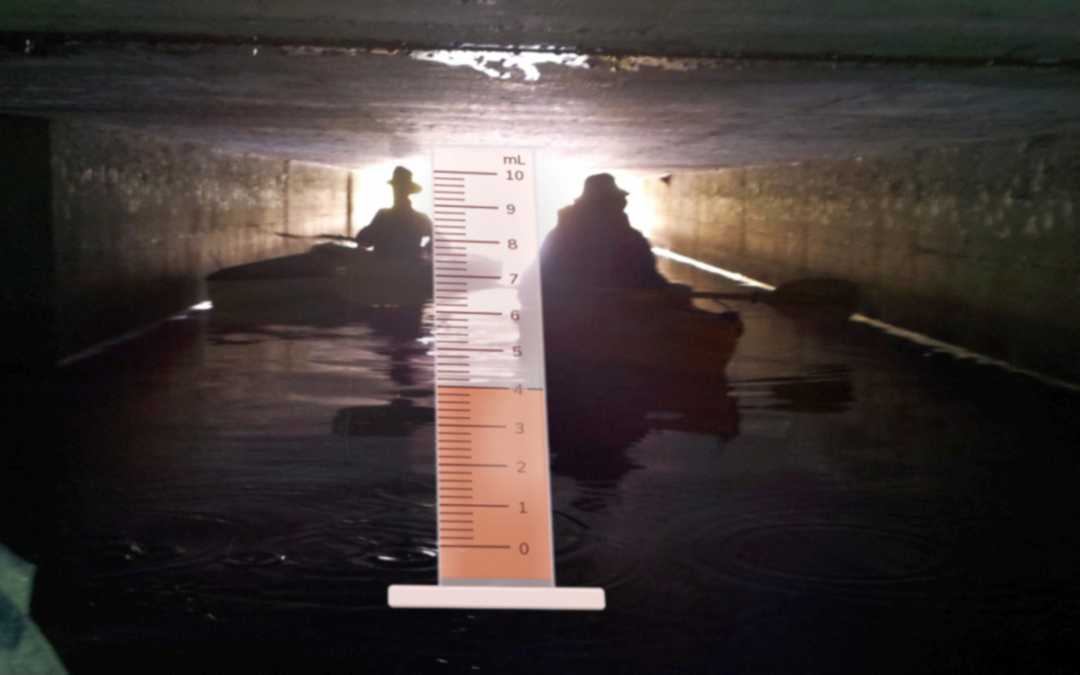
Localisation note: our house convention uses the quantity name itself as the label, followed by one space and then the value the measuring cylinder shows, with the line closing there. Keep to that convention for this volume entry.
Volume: 4 mL
